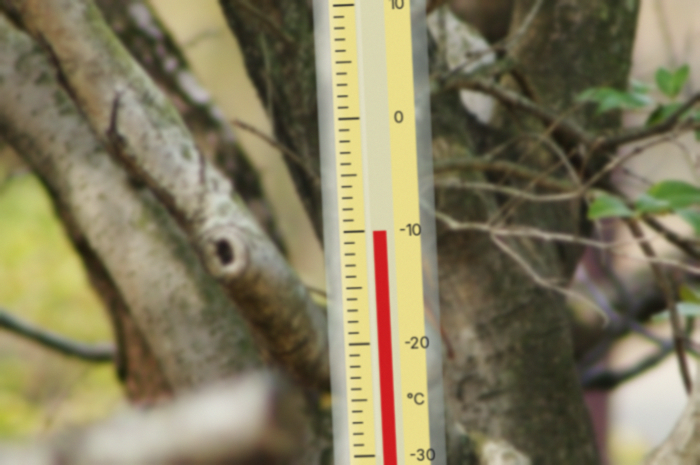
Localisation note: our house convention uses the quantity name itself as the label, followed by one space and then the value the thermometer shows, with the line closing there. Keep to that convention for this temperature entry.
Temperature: -10 °C
